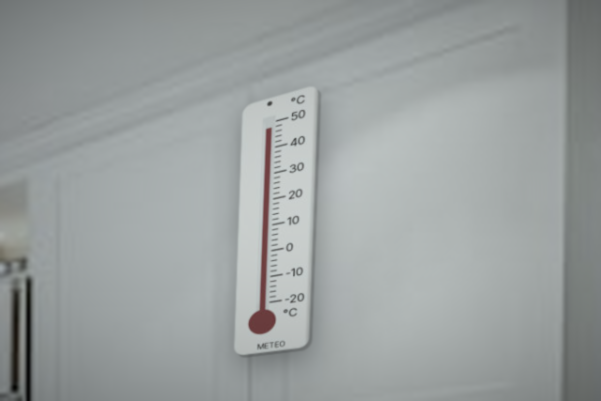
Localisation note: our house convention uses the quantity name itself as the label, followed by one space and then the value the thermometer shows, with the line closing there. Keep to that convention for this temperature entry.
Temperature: 48 °C
